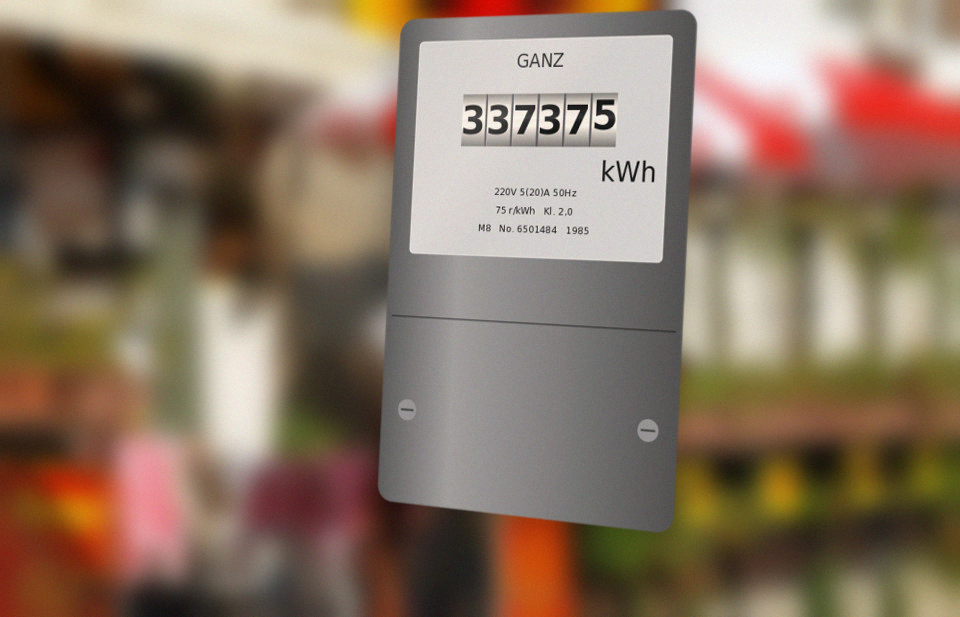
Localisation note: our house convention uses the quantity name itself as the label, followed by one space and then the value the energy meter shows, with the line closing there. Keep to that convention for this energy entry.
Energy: 337375 kWh
